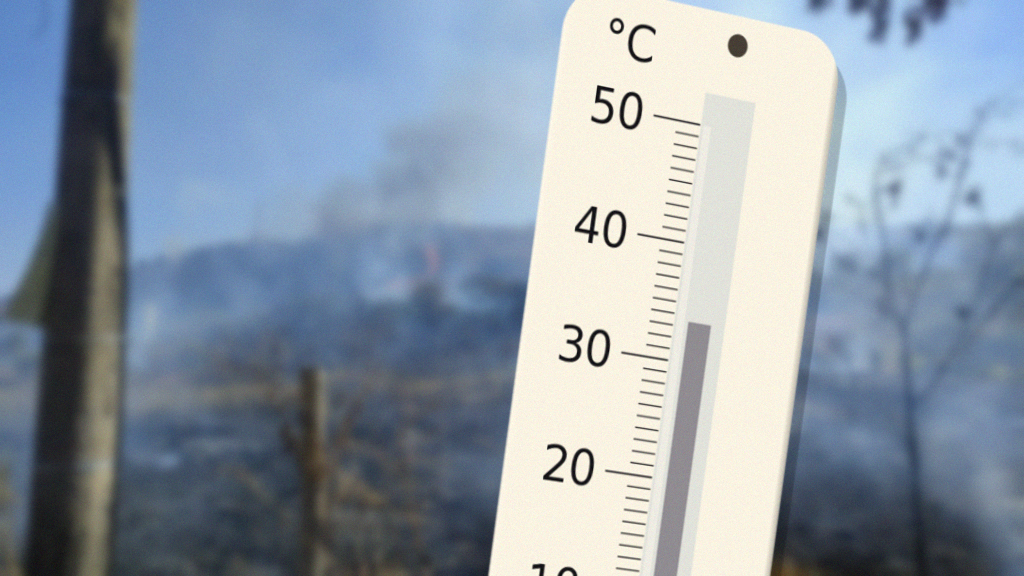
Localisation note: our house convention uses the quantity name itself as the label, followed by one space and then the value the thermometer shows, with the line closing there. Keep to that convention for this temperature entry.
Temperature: 33.5 °C
